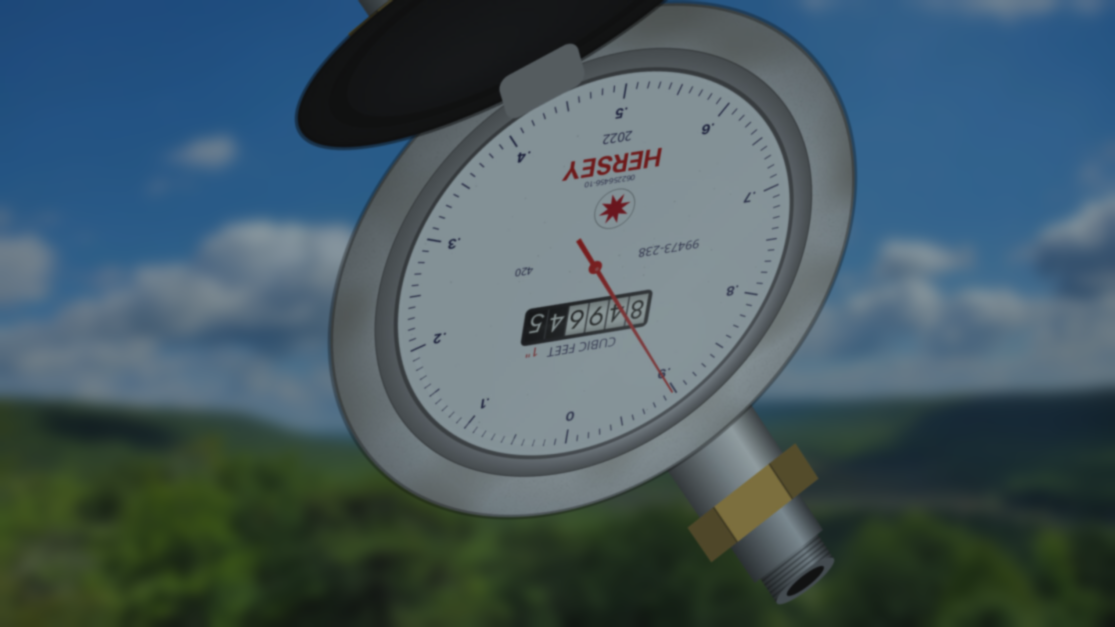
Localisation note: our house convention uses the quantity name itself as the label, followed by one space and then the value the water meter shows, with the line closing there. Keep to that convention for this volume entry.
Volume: 849644.90 ft³
